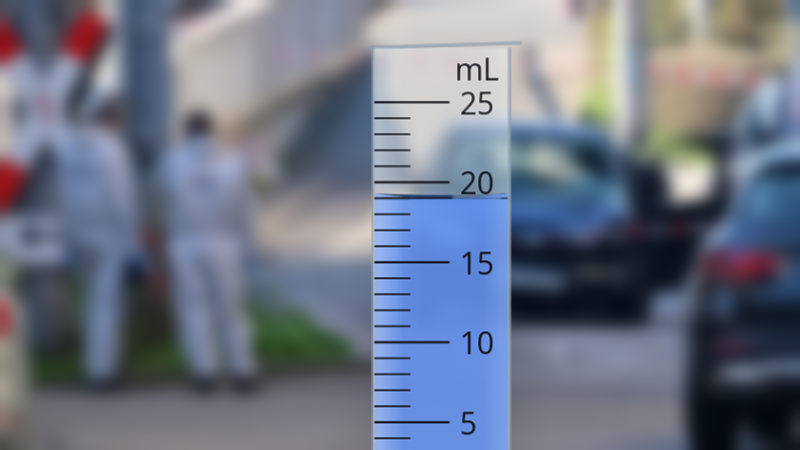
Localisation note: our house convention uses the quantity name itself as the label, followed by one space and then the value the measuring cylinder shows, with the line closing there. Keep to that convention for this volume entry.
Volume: 19 mL
